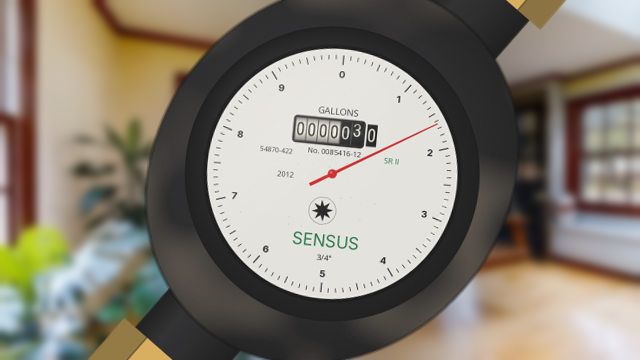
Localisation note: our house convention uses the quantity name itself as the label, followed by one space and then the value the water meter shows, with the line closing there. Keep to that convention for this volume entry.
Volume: 31.6 gal
